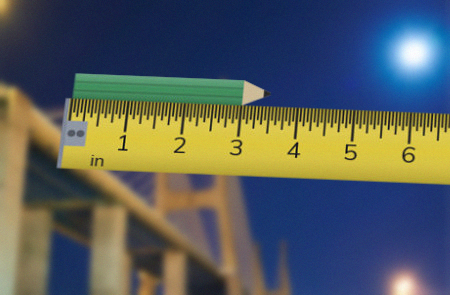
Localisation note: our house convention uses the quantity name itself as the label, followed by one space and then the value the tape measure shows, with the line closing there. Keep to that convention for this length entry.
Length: 3.5 in
